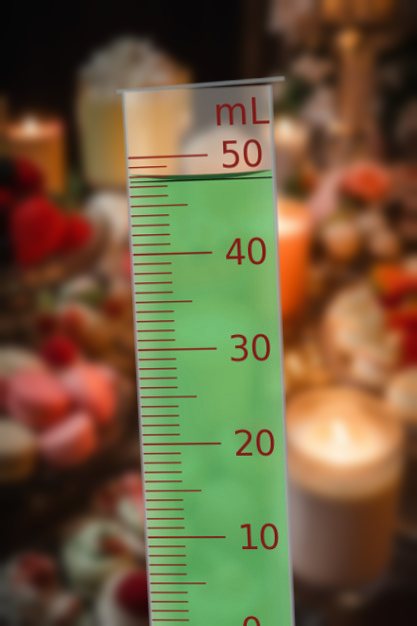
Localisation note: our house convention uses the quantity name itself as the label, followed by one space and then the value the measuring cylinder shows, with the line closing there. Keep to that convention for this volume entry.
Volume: 47.5 mL
